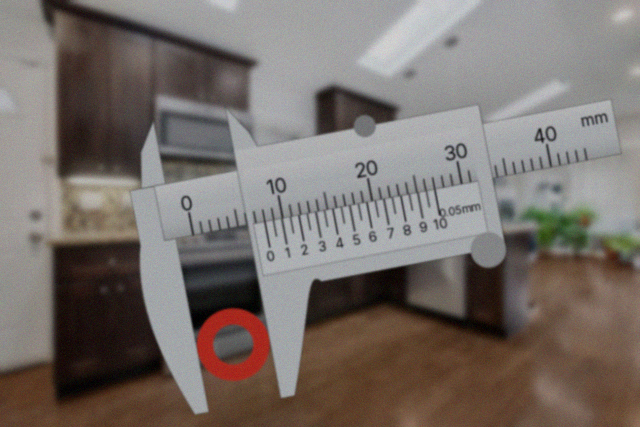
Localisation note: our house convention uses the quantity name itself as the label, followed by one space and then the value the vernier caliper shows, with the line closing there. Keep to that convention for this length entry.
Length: 8.0 mm
